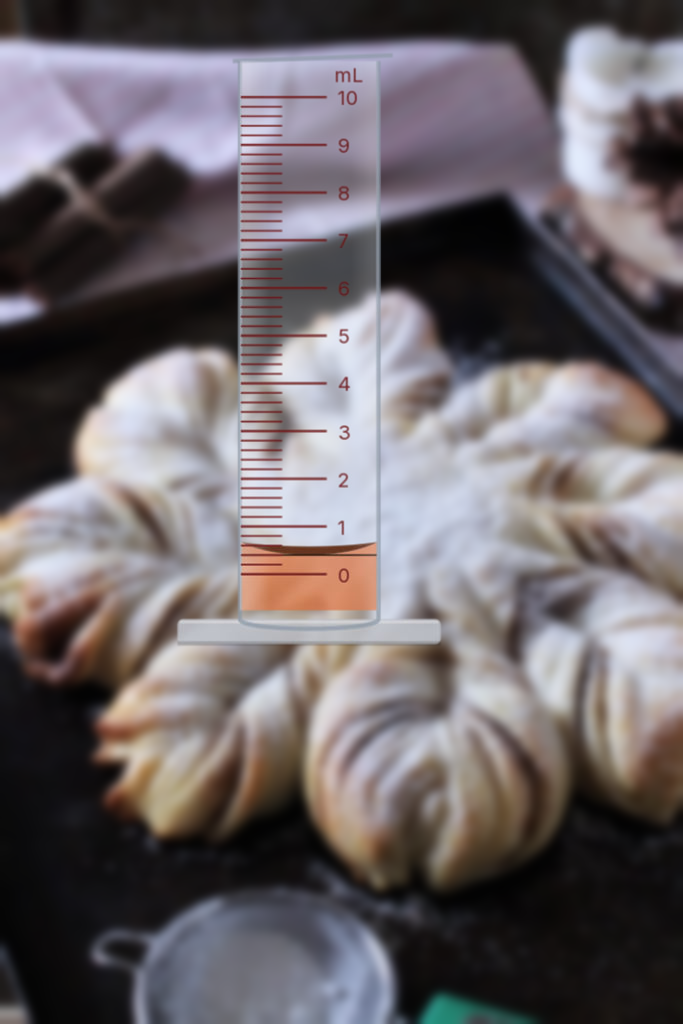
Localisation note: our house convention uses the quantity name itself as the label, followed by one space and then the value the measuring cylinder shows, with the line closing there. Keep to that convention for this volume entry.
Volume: 0.4 mL
